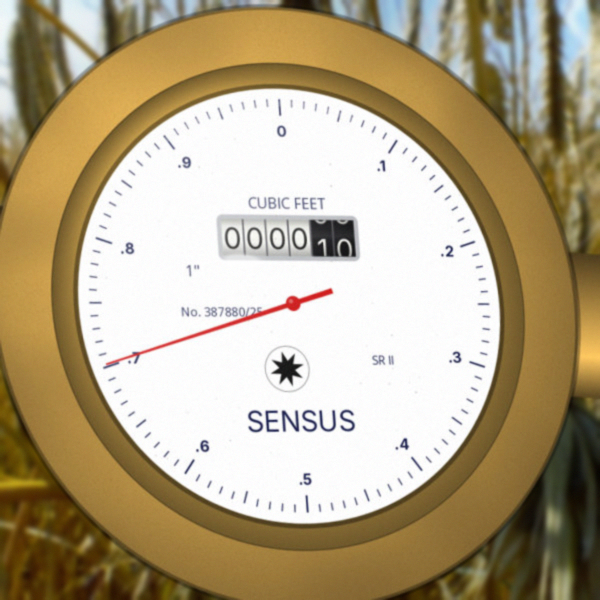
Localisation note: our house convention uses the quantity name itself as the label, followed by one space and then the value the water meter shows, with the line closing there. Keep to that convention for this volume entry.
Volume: 9.70 ft³
